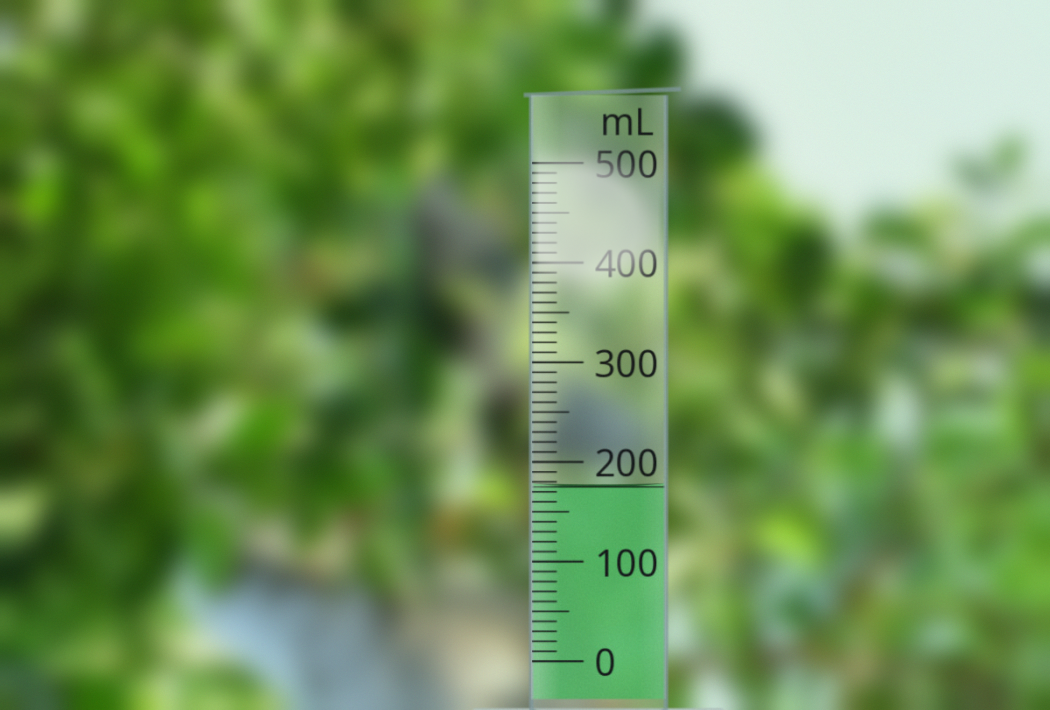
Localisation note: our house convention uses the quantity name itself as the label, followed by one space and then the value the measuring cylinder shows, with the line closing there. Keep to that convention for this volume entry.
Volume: 175 mL
